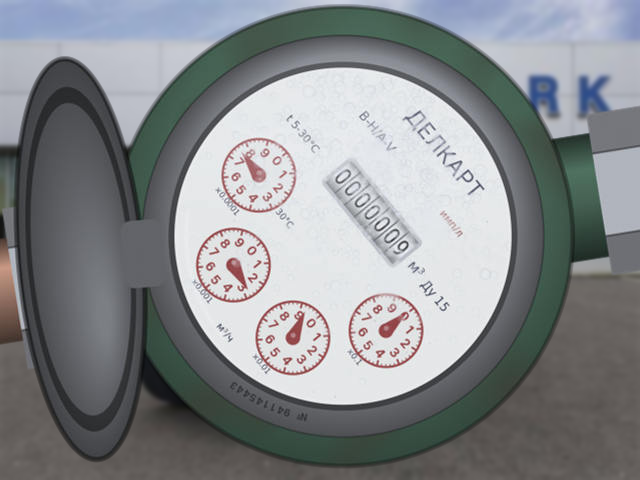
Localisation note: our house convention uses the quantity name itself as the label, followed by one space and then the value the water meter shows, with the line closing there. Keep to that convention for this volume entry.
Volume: 8.9927 m³
